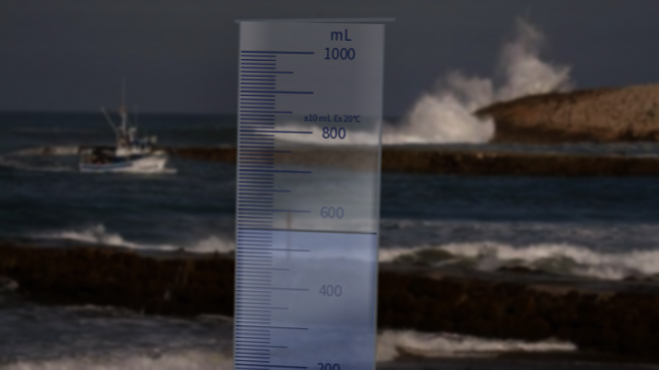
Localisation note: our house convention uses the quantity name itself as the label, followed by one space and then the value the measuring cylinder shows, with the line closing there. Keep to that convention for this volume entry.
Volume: 550 mL
